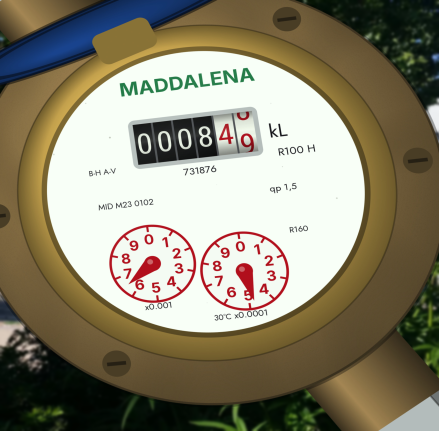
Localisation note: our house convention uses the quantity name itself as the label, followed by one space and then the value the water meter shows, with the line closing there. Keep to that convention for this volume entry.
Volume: 8.4864 kL
